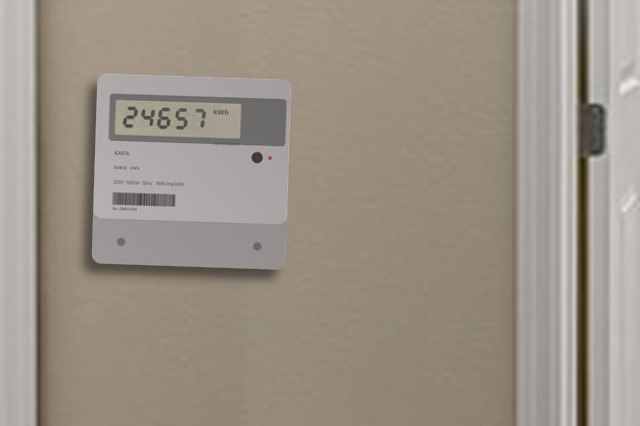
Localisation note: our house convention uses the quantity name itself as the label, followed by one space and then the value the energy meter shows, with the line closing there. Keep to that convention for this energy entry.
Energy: 24657 kWh
